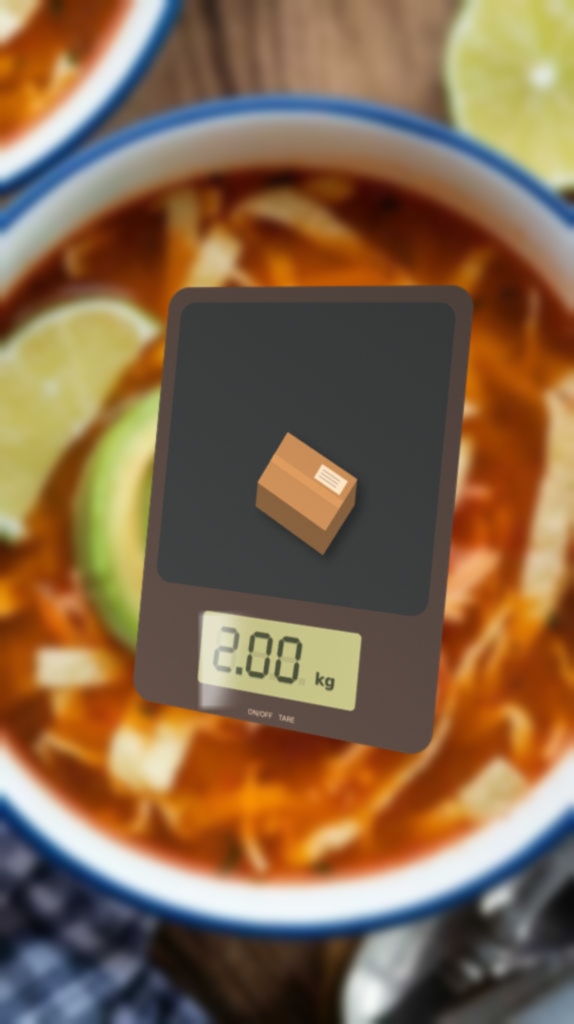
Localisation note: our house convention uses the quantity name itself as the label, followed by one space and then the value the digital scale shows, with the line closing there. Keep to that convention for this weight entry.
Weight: 2.00 kg
